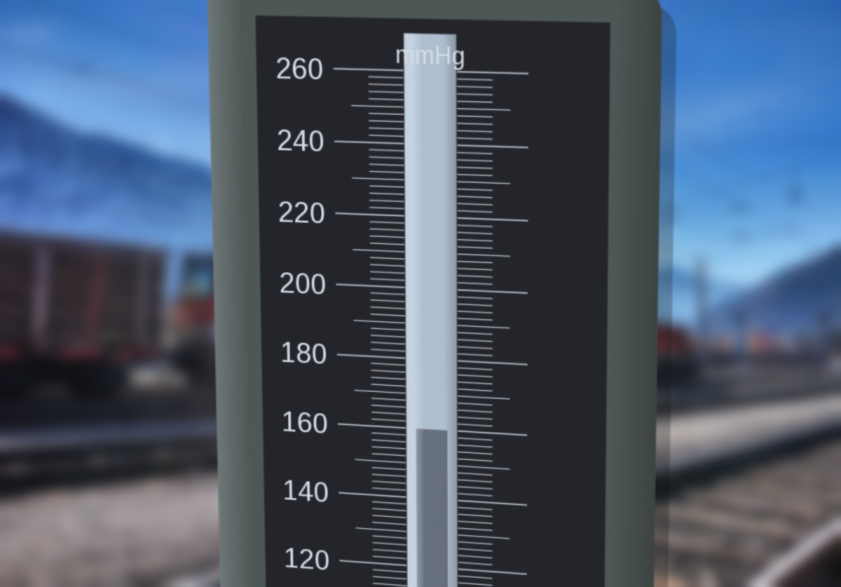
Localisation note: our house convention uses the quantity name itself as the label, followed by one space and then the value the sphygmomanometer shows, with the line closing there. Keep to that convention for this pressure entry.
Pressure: 160 mmHg
